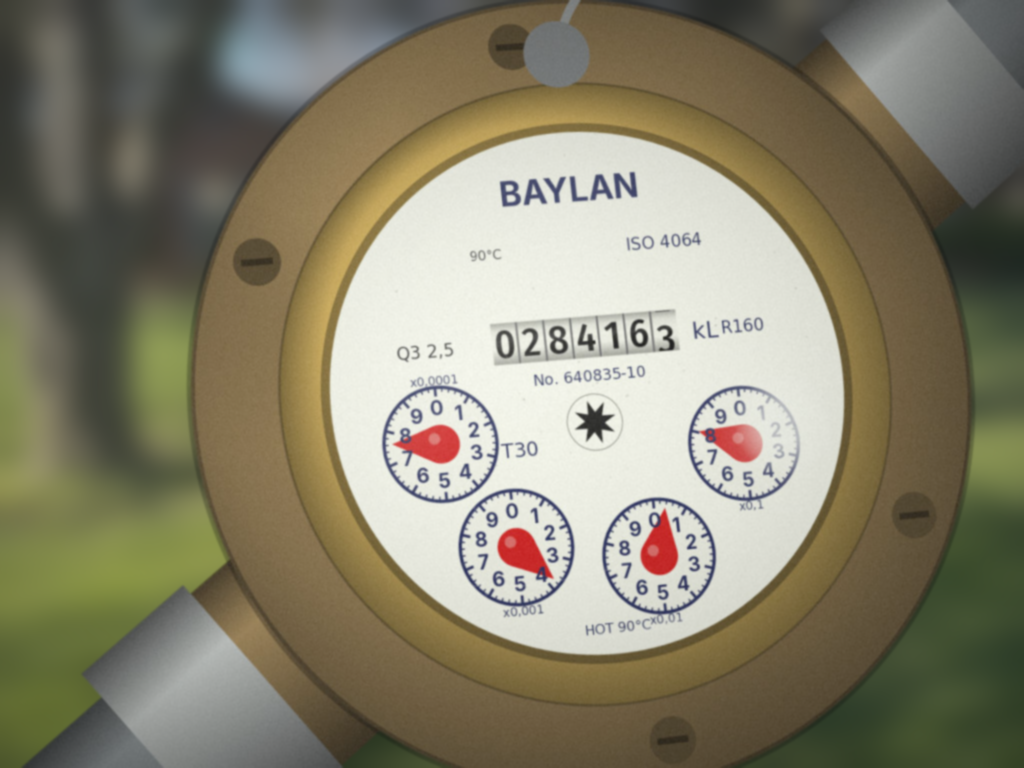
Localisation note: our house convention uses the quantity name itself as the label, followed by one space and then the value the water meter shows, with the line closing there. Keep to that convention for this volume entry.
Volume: 284162.8037 kL
